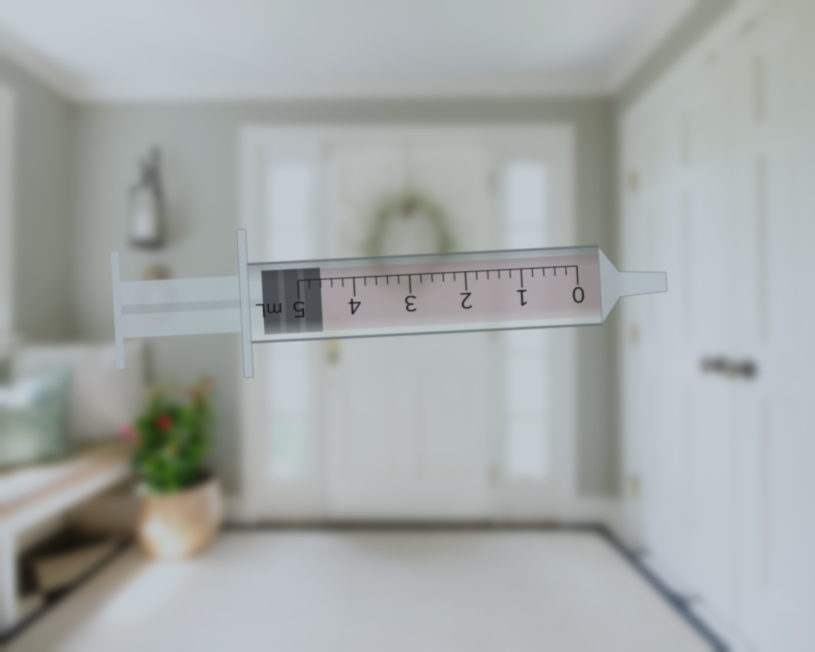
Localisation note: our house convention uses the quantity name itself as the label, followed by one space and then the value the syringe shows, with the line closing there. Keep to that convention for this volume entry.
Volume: 4.6 mL
